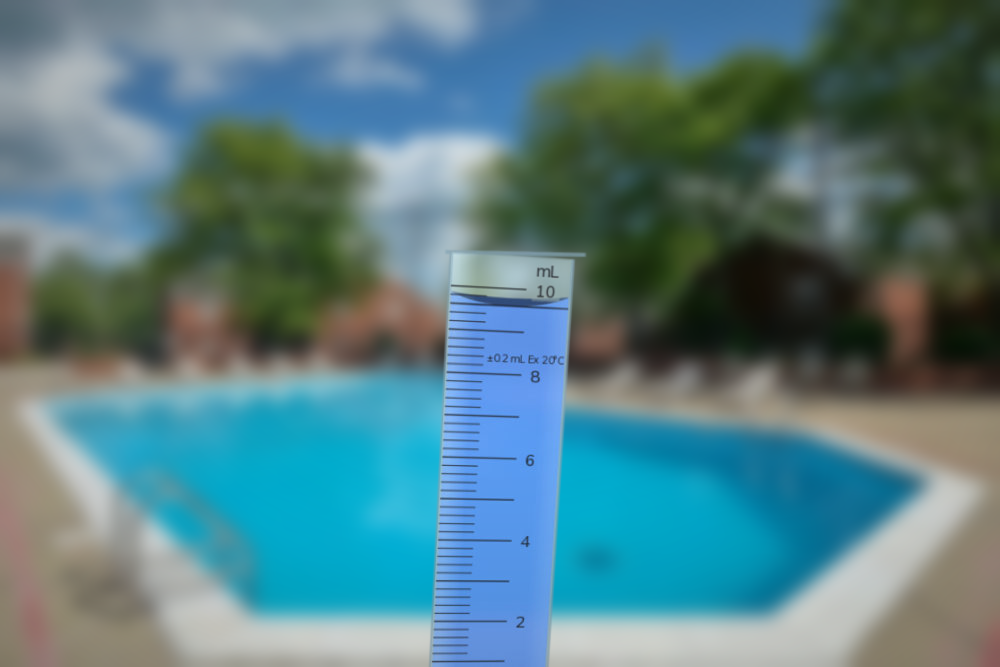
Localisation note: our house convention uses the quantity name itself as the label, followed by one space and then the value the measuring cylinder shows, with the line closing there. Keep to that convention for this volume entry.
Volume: 9.6 mL
